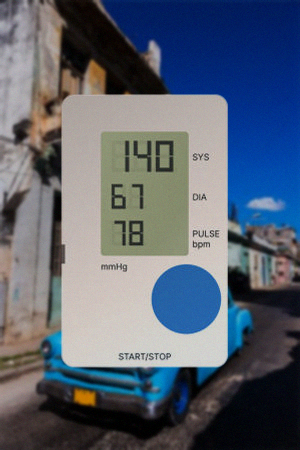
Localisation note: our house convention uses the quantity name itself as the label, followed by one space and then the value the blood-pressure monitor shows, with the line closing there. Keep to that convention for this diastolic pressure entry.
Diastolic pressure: 67 mmHg
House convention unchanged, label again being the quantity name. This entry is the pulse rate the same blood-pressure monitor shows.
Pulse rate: 78 bpm
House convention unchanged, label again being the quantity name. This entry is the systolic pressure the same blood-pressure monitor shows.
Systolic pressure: 140 mmHg
